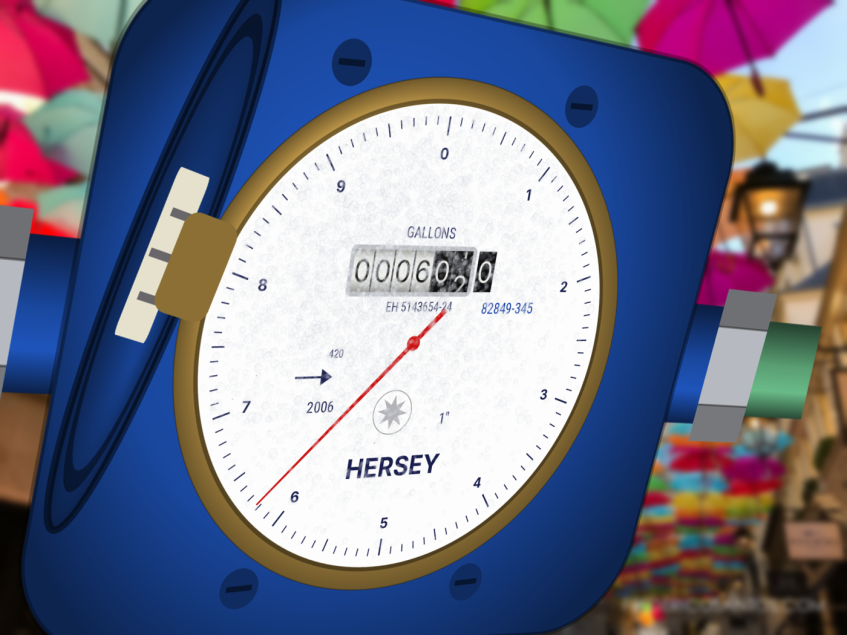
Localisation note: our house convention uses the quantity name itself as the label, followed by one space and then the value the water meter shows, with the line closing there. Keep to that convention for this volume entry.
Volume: 6016.2 gal
